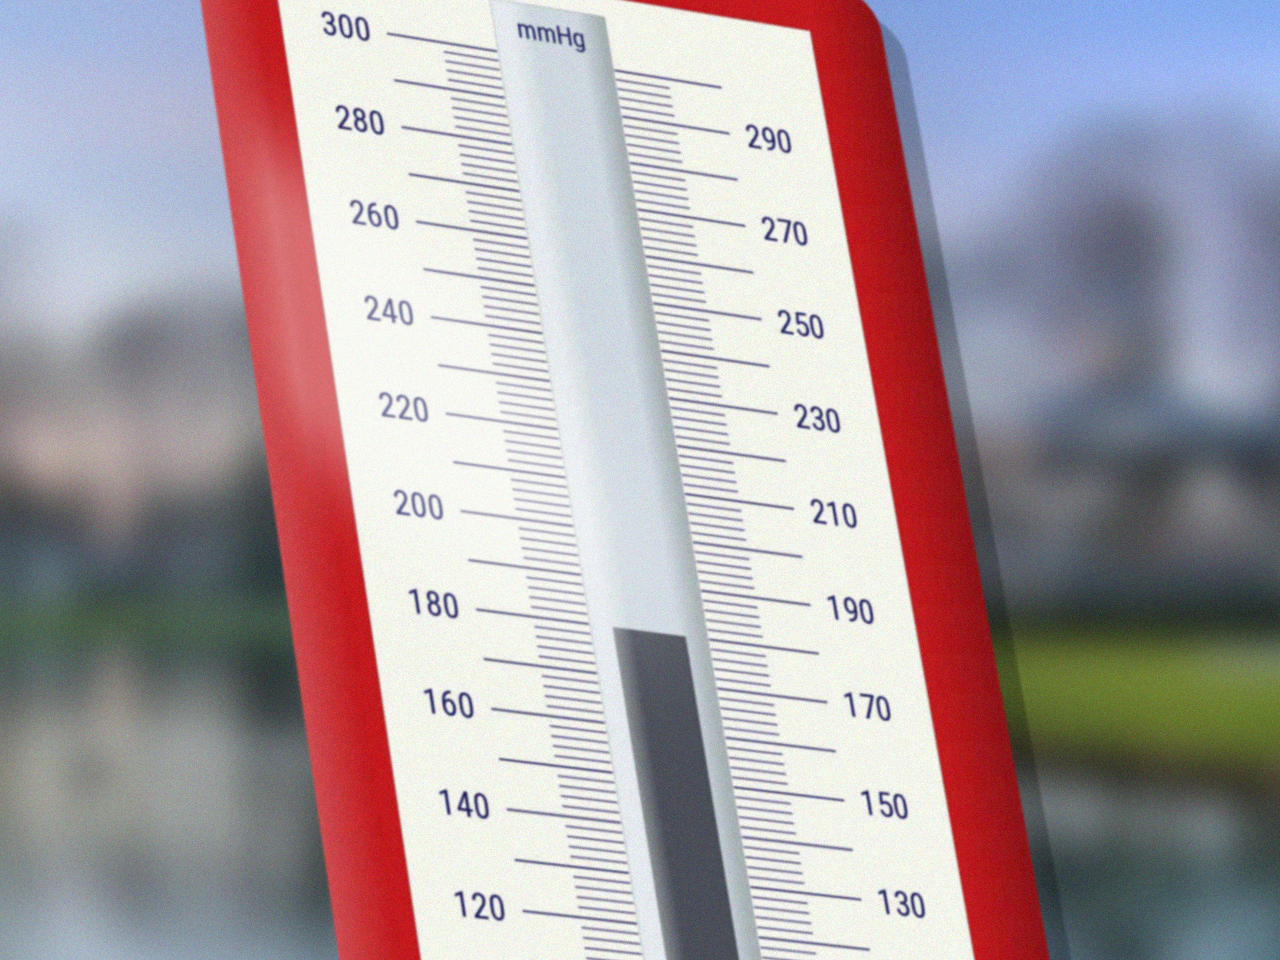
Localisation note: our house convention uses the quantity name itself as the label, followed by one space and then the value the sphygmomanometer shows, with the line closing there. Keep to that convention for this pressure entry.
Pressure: 180 mmHg
